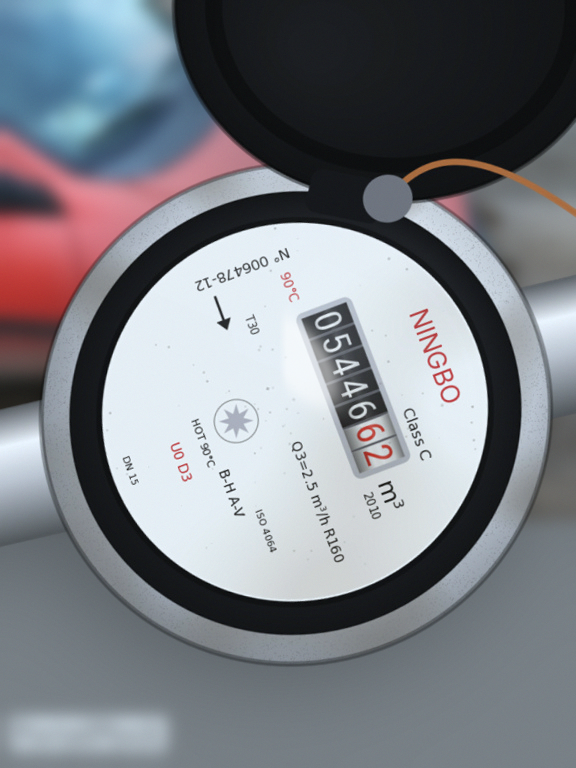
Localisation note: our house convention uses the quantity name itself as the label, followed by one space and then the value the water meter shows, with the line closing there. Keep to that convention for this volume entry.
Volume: 5446.62 m³
